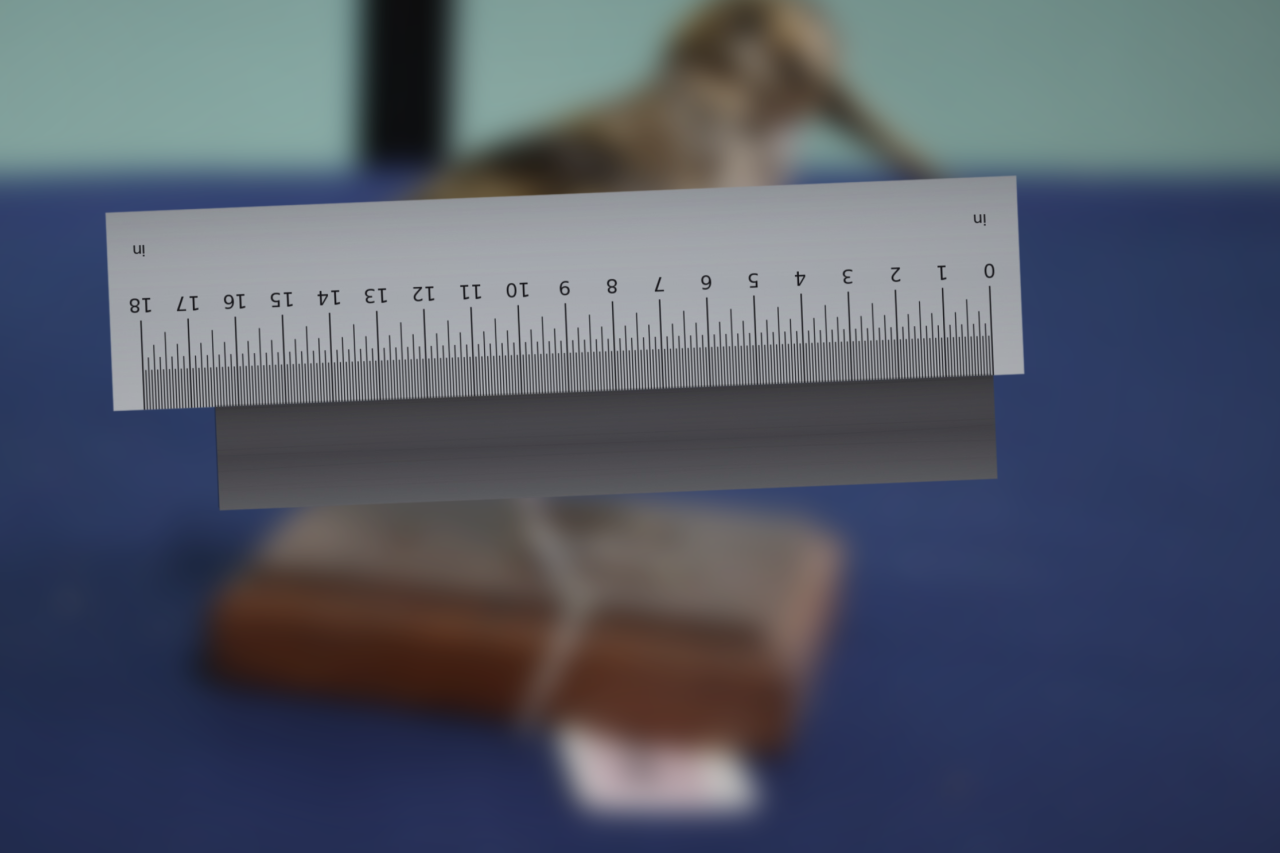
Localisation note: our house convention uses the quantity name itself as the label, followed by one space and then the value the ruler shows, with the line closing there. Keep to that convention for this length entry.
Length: 16.5 in
